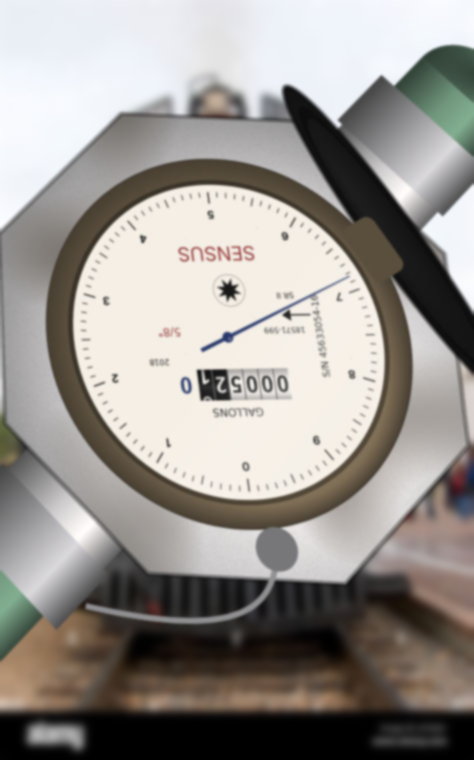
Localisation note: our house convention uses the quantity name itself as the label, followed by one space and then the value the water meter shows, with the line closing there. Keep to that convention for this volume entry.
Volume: 5206.8 gal
